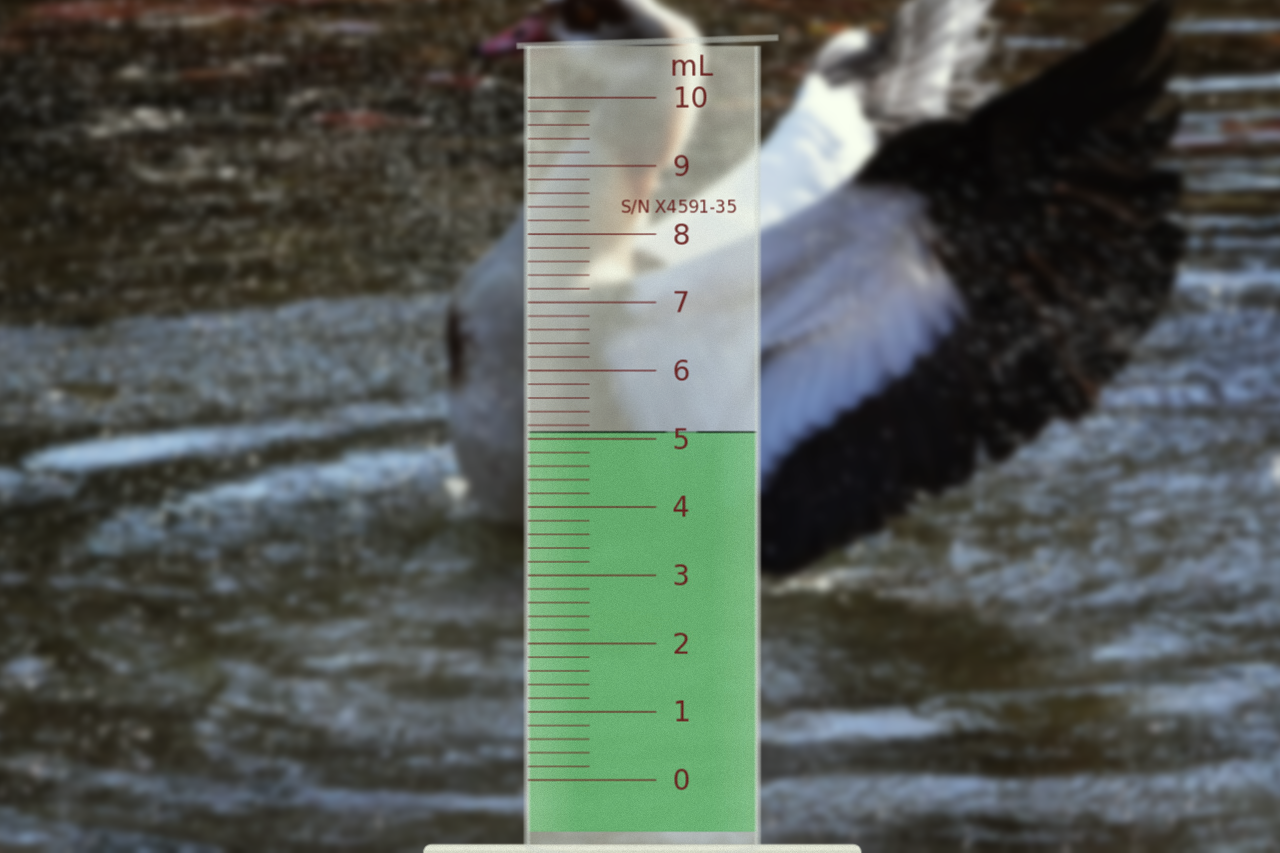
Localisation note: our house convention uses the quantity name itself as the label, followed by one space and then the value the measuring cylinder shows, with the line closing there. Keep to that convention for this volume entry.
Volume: 5.1 mL
